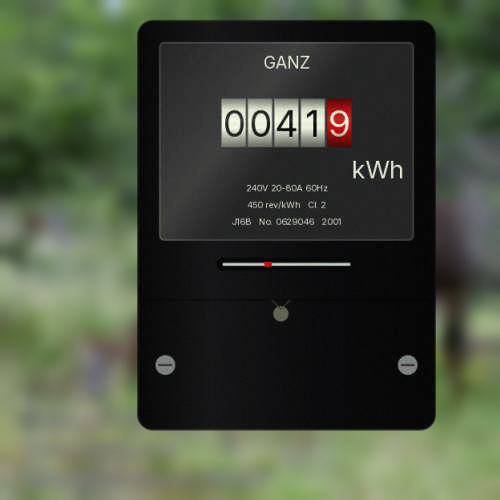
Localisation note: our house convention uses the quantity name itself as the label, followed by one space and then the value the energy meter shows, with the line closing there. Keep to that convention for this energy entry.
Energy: 41.9 kWh
